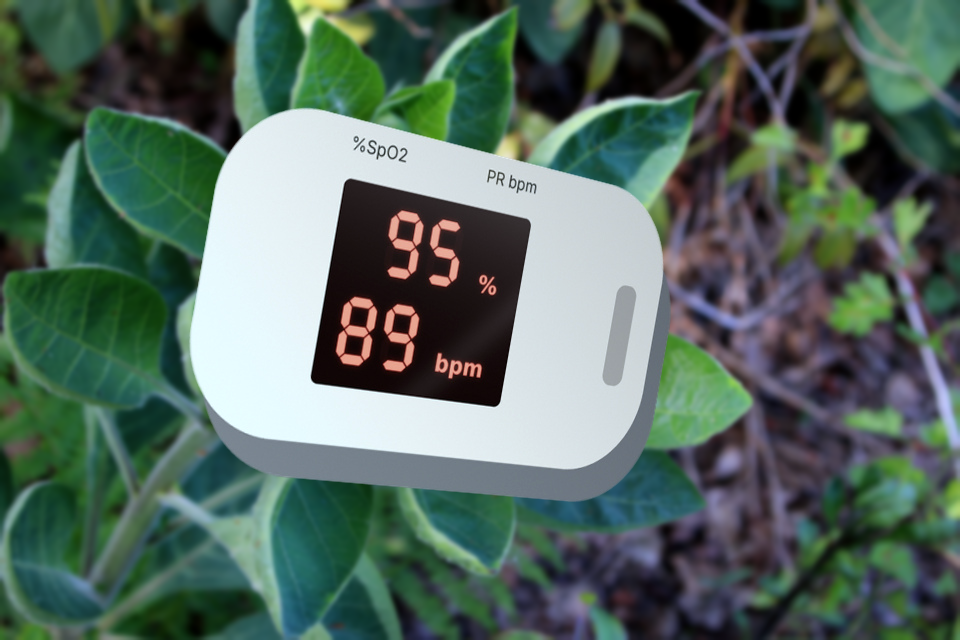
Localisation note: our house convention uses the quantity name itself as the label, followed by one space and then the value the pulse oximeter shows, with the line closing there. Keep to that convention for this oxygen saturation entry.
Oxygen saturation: 95 %
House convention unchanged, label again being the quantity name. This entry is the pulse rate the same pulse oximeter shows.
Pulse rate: 89 bpm
